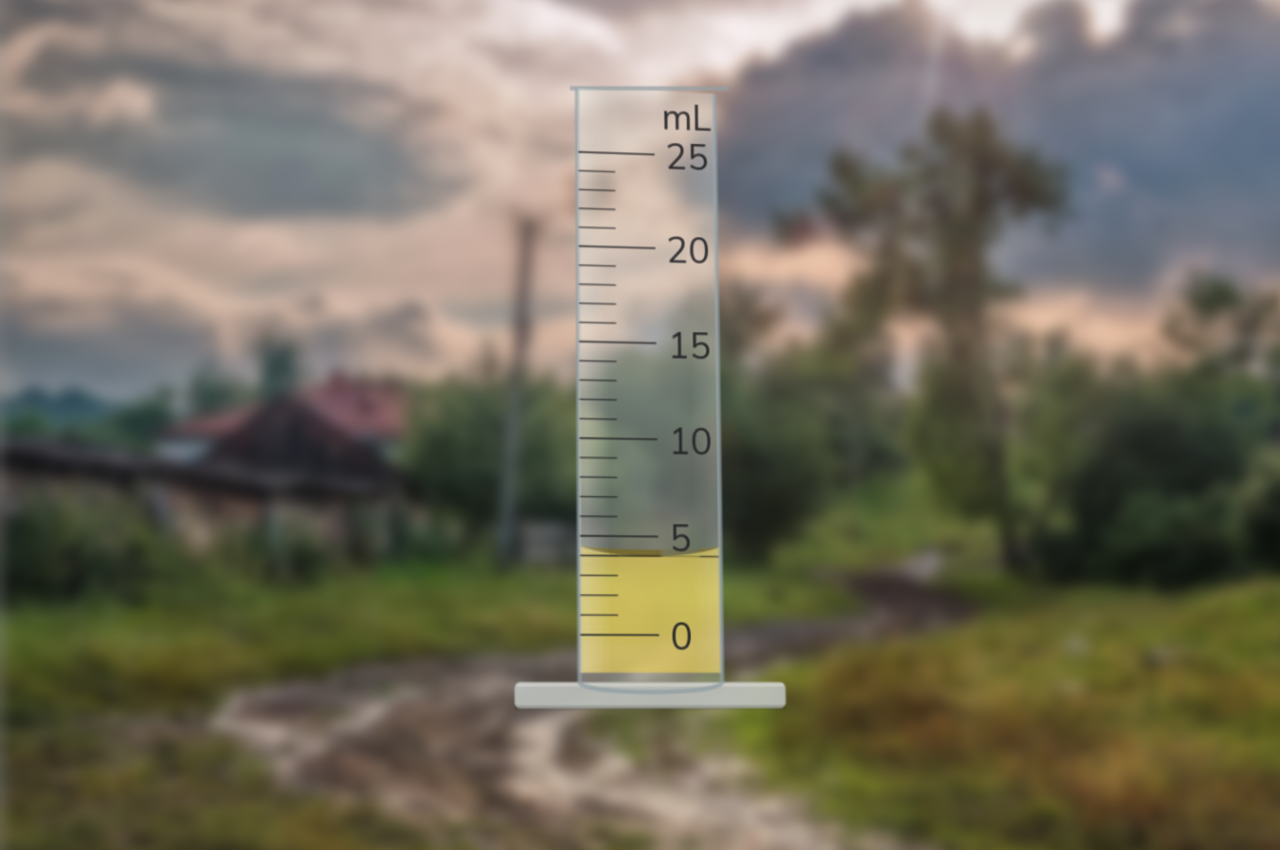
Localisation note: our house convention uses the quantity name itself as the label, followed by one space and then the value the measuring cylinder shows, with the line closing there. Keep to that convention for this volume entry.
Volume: 4 mL
